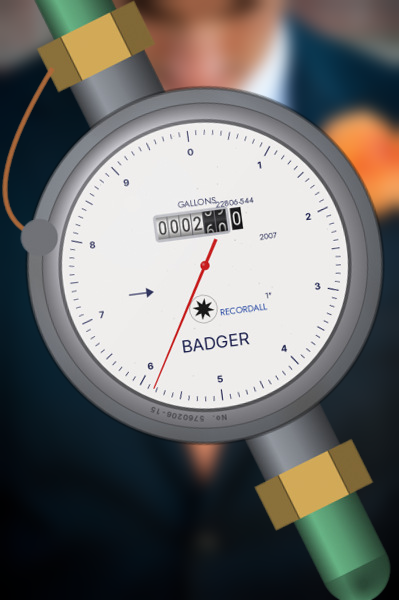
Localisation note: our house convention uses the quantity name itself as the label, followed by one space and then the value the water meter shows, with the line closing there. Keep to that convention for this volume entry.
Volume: 2595.8 gal
